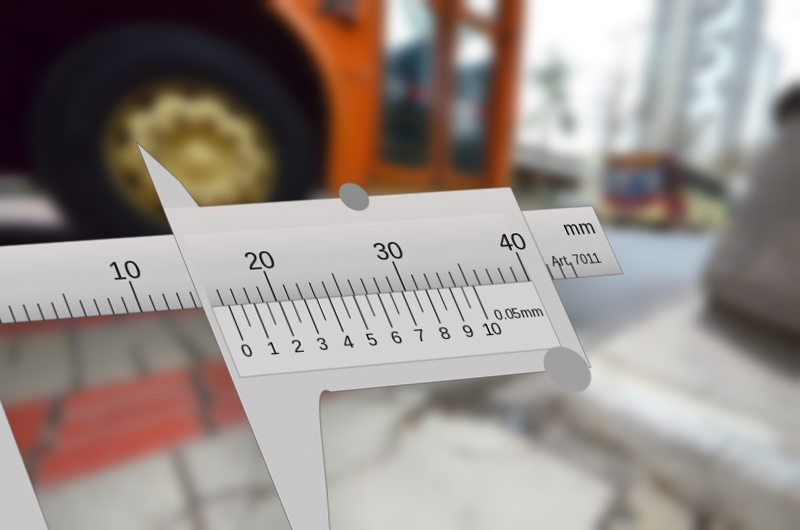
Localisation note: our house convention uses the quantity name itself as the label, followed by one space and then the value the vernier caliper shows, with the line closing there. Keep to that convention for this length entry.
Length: 16.4 mm
